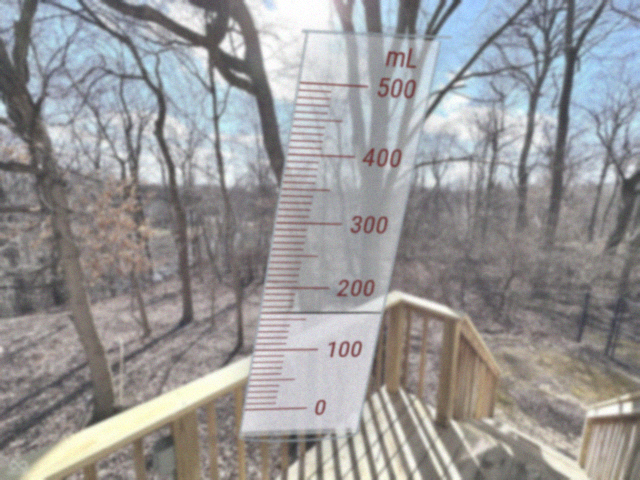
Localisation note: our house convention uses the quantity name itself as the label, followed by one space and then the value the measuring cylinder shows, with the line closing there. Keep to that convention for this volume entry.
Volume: 160 mL
